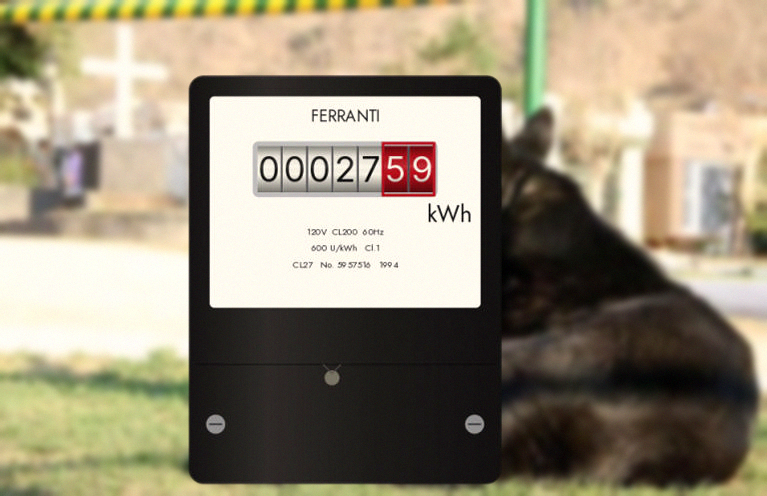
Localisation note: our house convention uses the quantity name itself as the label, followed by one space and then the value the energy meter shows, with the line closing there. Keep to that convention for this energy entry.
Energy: 27.59 kWh
